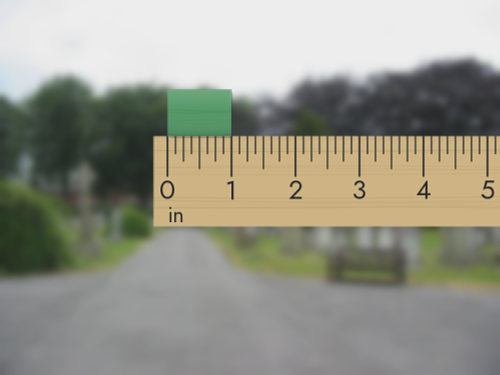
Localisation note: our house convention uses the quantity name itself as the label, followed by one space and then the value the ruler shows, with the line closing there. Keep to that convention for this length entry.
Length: 1 in
